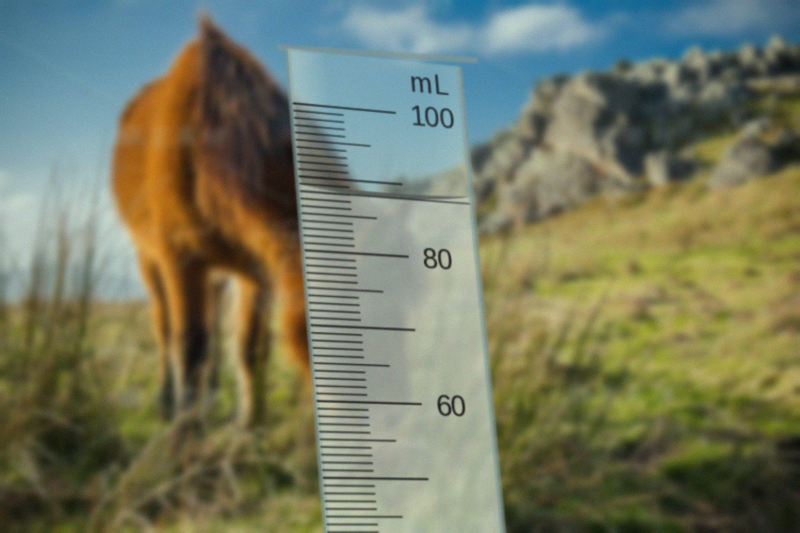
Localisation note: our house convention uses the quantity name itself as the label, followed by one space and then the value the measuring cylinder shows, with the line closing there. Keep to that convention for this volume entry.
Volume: 88 mL
